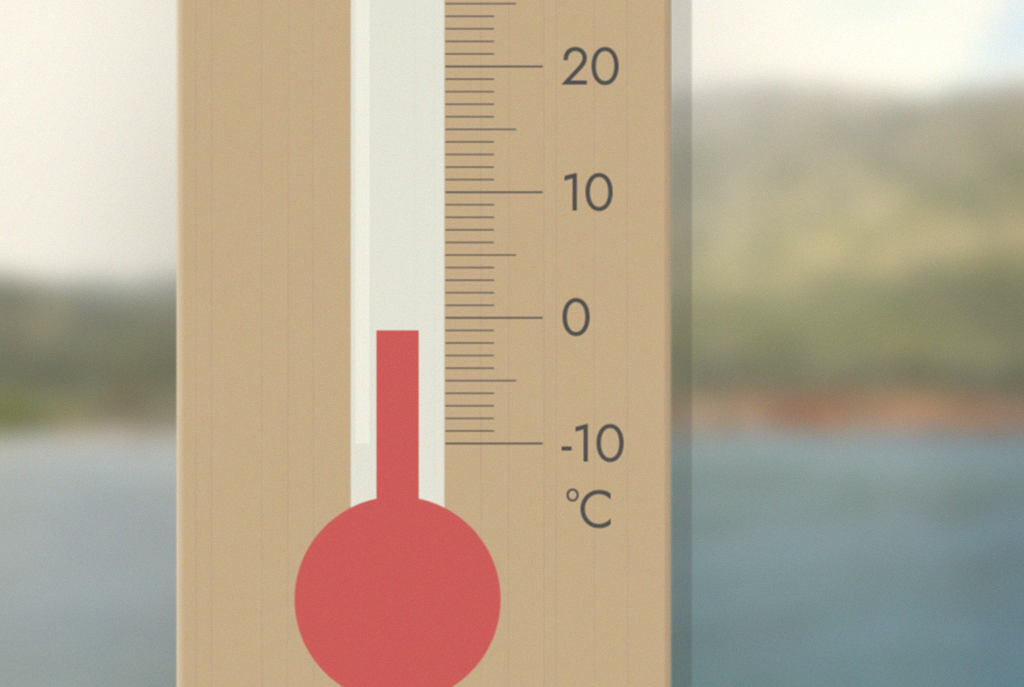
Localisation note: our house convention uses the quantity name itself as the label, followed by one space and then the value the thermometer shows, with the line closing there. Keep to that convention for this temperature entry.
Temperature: -1 °C
